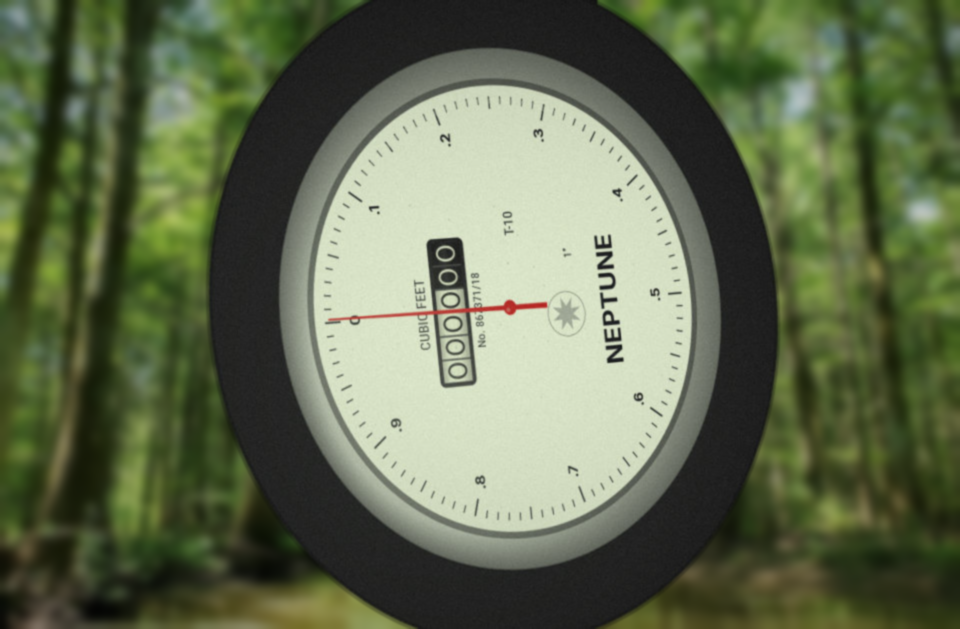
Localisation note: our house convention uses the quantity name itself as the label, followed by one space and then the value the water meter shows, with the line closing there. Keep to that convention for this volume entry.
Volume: 0.00 ft³
